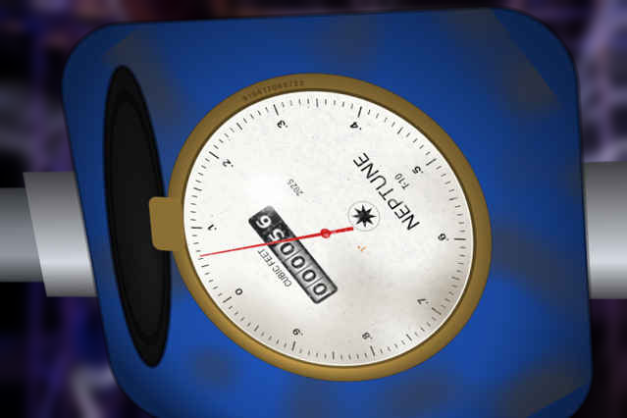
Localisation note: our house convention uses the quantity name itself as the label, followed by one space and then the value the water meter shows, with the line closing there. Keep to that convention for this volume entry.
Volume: 56.06 ft³
